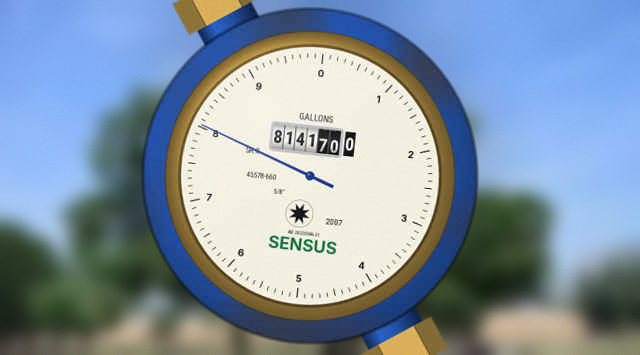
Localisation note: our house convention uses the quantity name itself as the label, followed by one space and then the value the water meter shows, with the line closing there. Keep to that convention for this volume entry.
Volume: 8141698.0 gal
